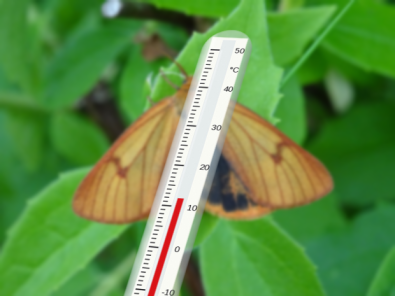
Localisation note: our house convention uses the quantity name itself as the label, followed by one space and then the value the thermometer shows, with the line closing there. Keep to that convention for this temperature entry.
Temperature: 12 °C
